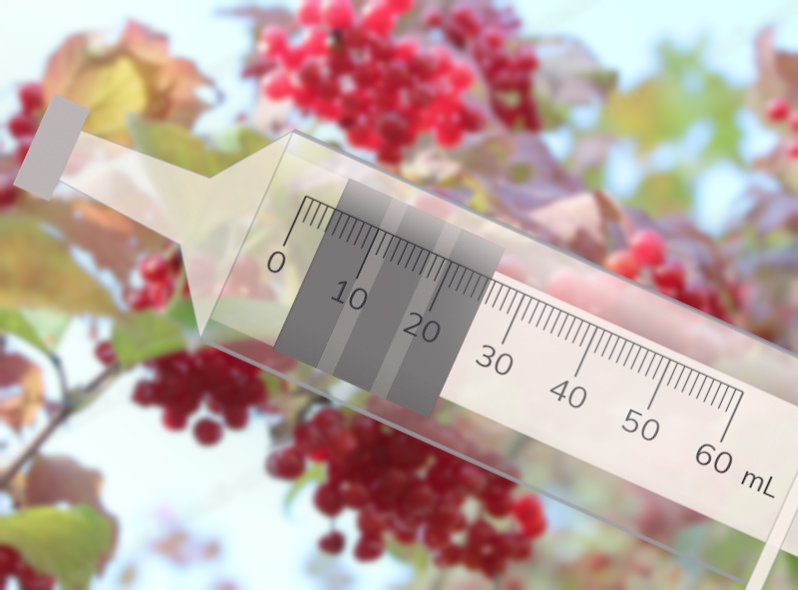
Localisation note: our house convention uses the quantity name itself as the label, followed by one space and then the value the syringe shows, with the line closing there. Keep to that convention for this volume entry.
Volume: 4 mL
